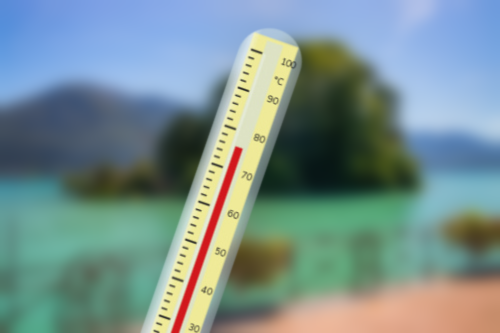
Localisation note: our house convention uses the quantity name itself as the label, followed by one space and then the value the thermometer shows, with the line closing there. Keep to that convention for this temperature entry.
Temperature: 76 °C
